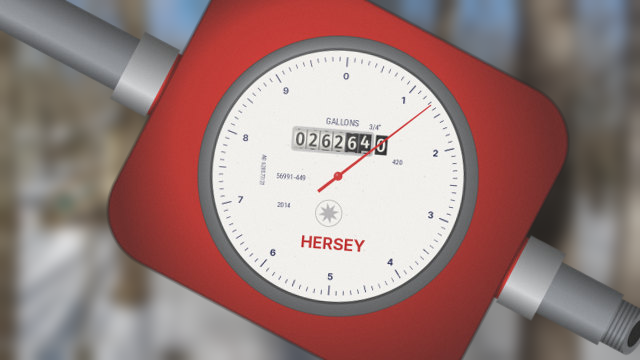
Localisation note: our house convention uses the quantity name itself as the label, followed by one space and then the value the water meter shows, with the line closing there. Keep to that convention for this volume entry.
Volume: 262641.3 gal
